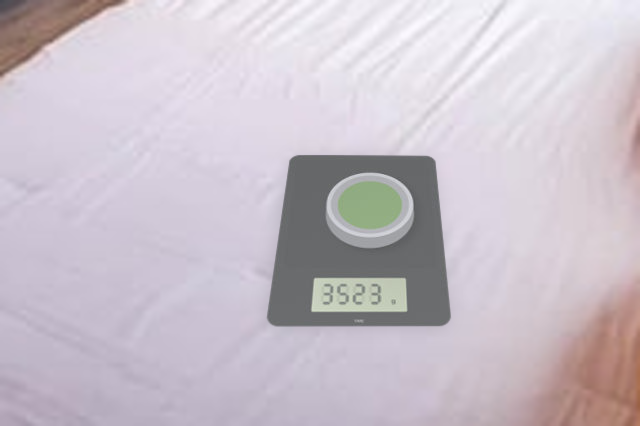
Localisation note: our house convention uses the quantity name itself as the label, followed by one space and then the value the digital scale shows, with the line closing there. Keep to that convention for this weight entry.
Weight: 3523 g
